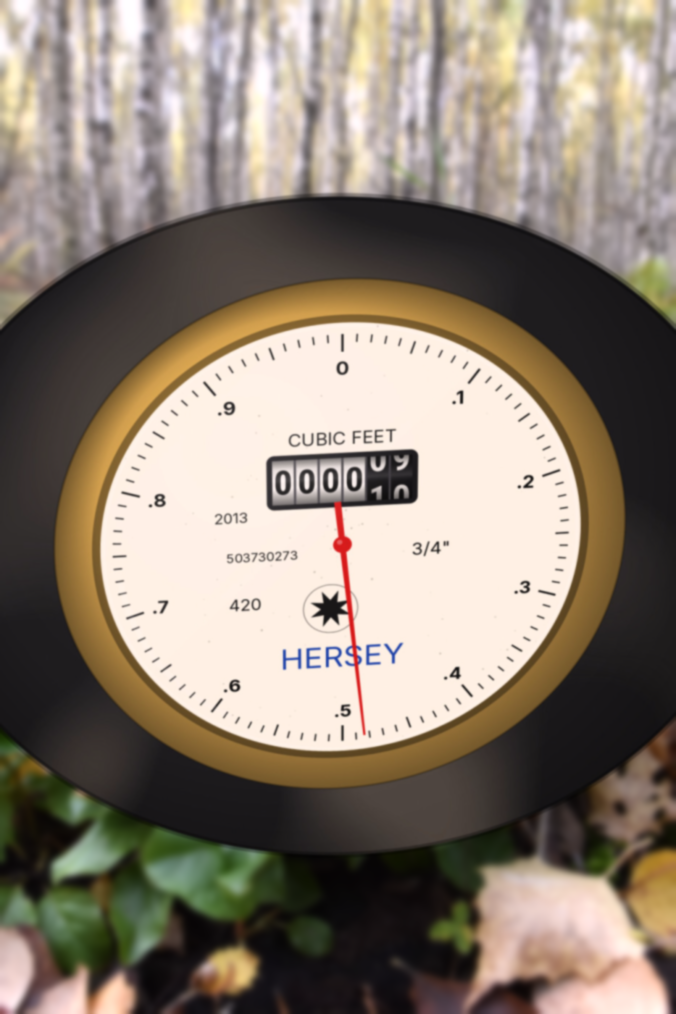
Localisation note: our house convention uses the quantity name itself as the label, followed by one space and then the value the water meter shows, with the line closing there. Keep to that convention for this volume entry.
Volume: 9.48 ft³
